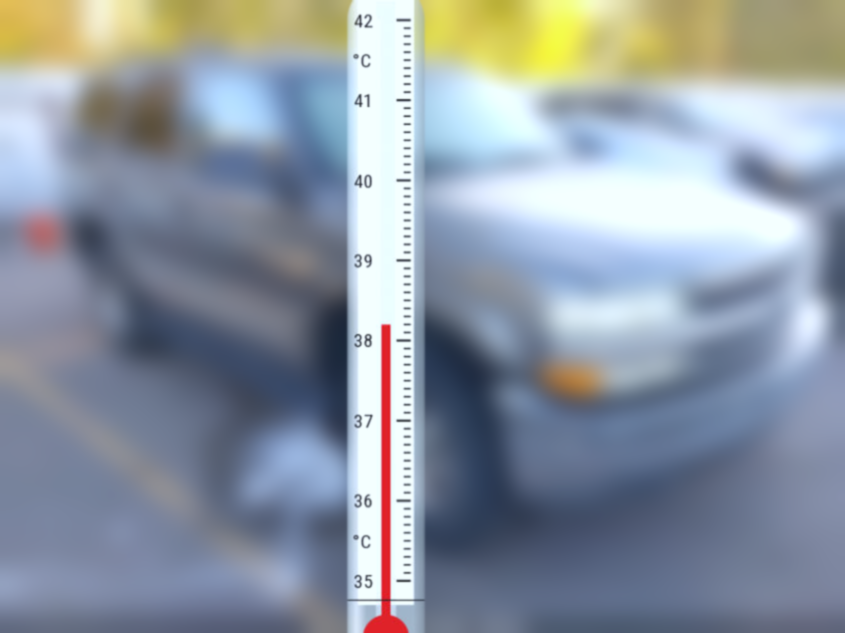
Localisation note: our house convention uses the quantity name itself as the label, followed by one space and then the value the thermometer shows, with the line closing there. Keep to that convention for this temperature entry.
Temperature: 38.2 °C
